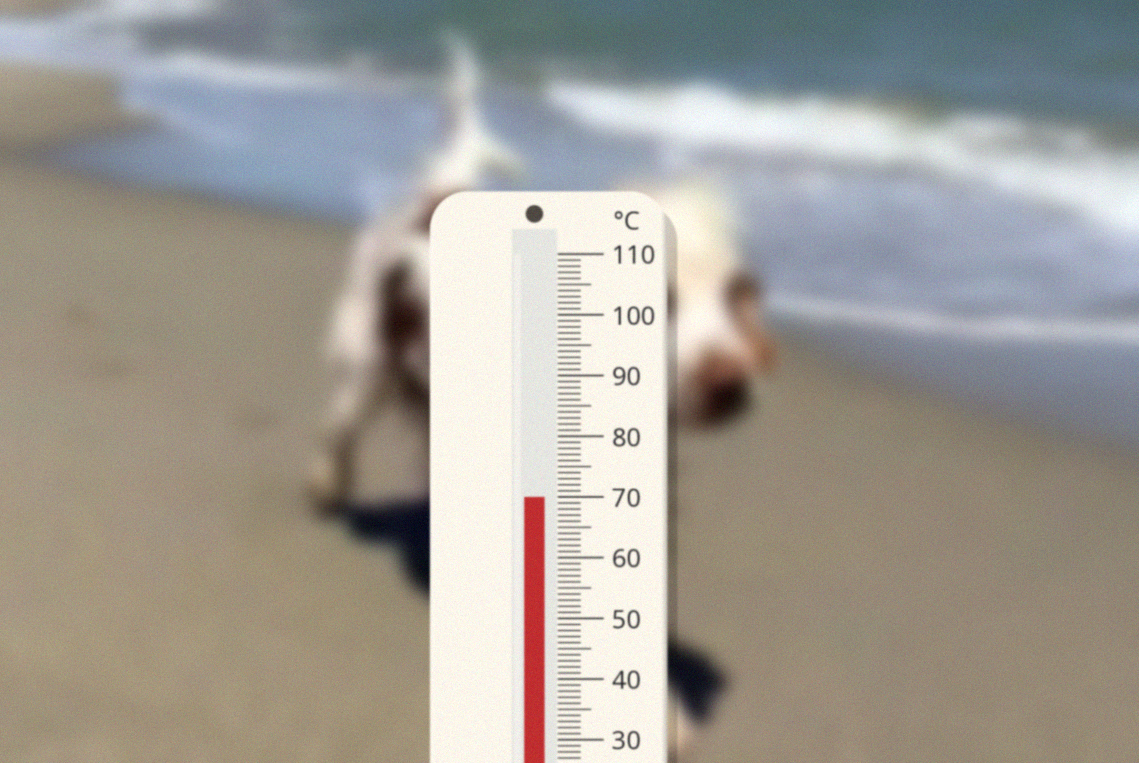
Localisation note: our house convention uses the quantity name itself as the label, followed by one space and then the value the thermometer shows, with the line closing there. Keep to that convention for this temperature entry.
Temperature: 70 °C
